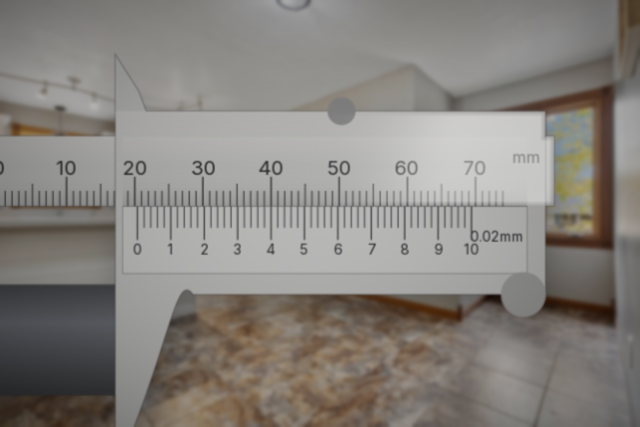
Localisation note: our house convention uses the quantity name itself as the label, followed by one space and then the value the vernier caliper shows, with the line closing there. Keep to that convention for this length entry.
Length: 20.4 mm
